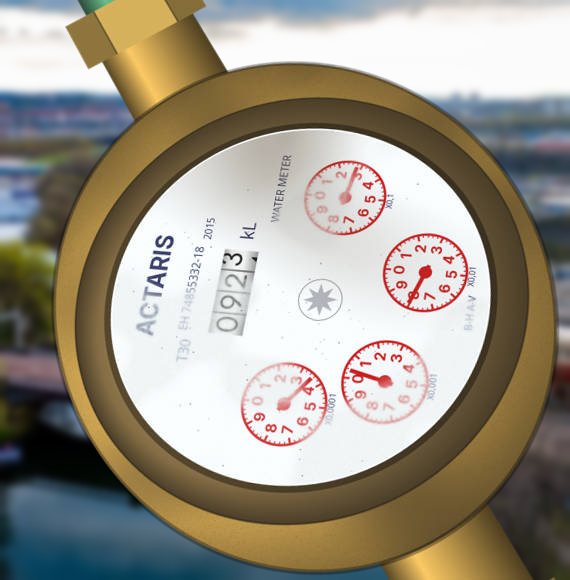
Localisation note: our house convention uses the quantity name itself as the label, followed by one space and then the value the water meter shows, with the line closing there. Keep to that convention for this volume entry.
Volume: 923.2803 kL
